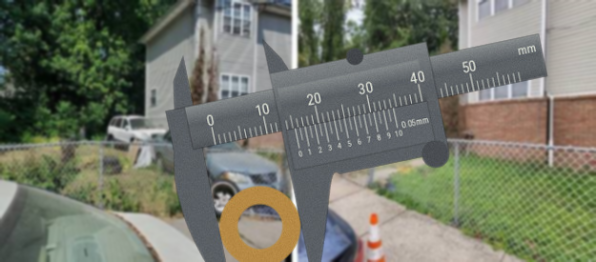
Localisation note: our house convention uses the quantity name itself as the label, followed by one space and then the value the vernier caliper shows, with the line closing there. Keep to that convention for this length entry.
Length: 15.4 mm
